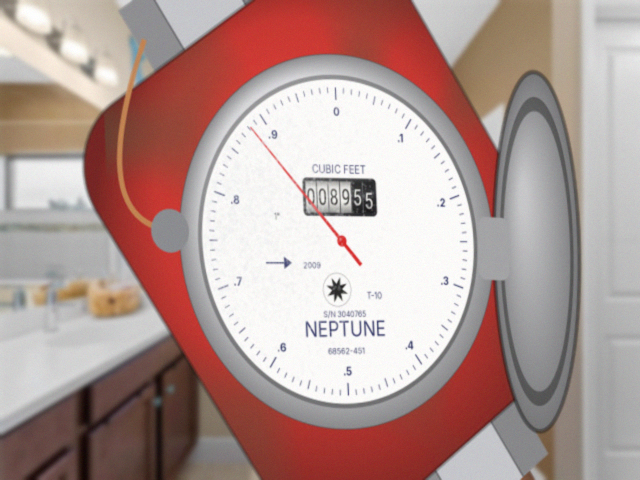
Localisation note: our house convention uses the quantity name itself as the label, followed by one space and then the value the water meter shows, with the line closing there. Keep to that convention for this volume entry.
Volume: 8954.88 ft³
